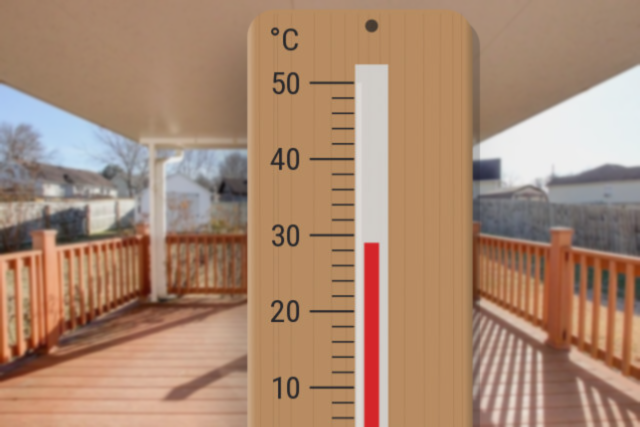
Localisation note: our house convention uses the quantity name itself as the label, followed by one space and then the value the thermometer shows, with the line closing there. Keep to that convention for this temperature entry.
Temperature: 29 °C
